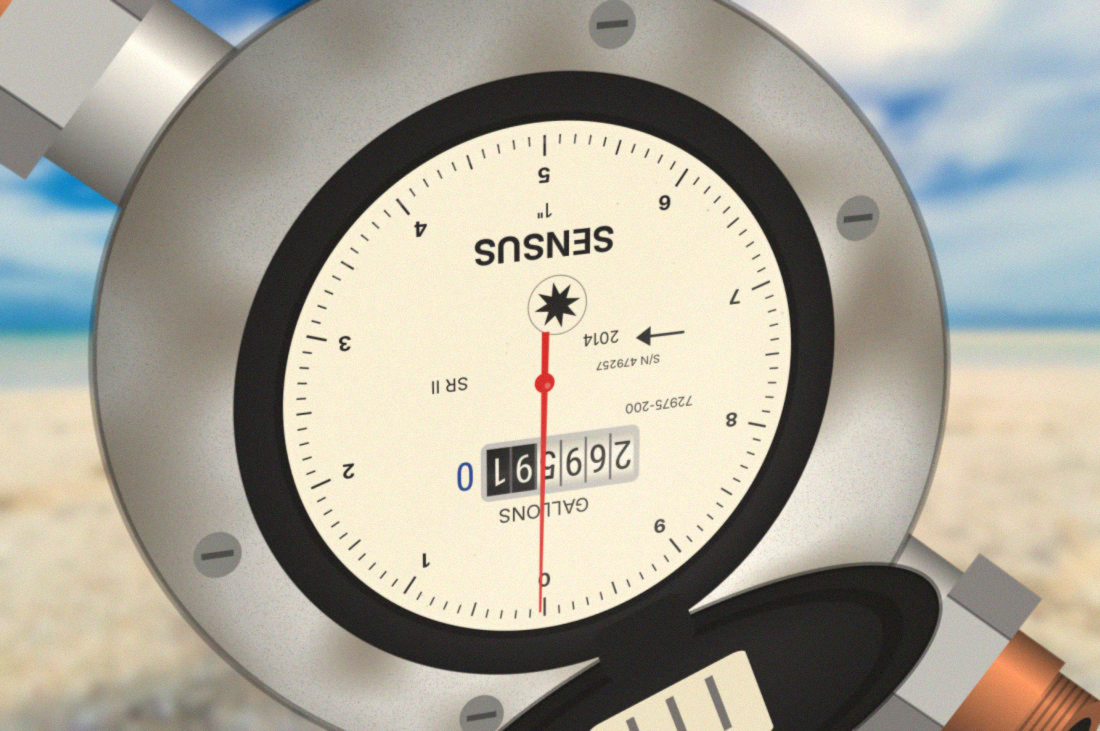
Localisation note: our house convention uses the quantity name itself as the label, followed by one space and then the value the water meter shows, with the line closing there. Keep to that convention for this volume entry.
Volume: 2695910.0 gal
